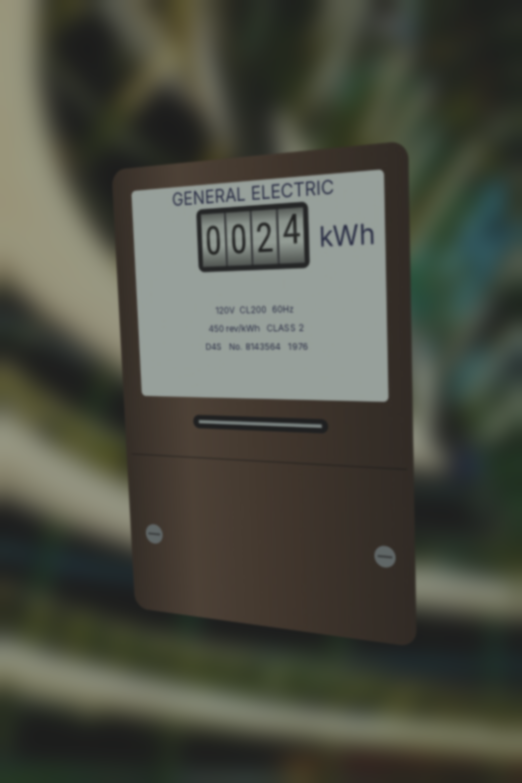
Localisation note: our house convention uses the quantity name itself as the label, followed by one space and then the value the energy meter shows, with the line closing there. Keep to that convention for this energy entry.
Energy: 24 kWh
